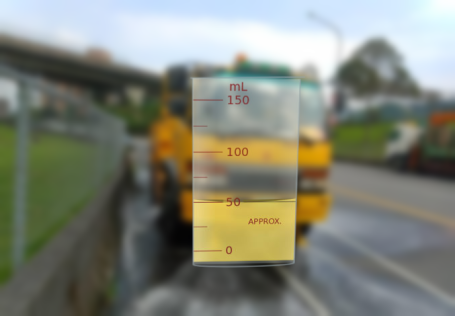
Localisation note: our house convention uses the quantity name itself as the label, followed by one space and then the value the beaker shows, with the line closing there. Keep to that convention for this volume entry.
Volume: 50 mL
